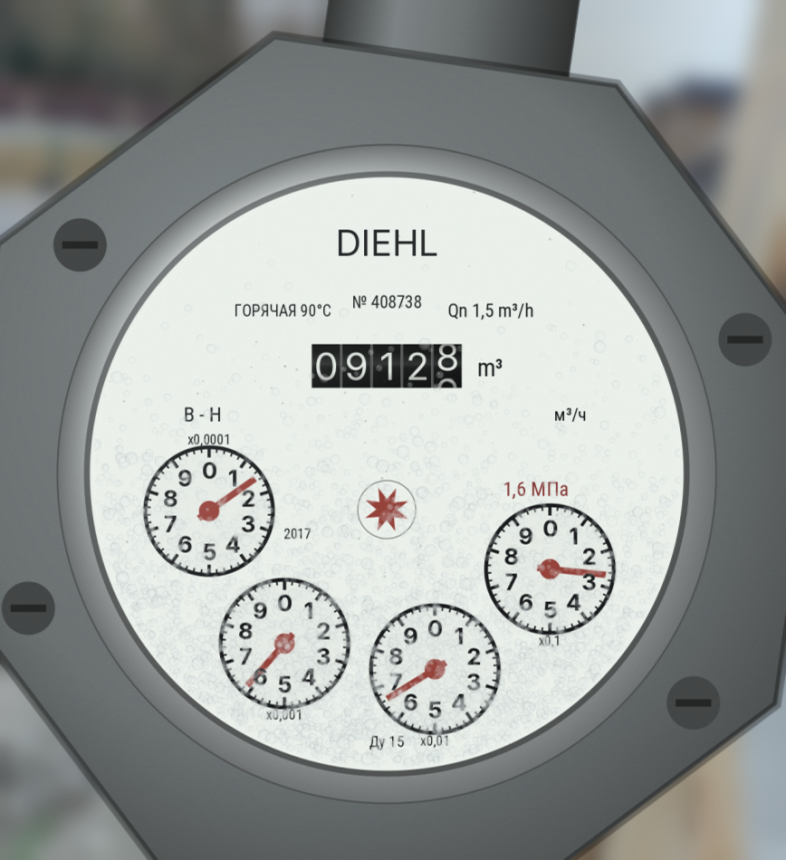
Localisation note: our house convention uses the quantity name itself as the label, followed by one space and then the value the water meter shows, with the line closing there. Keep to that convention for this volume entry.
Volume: 9128.2661 m³
